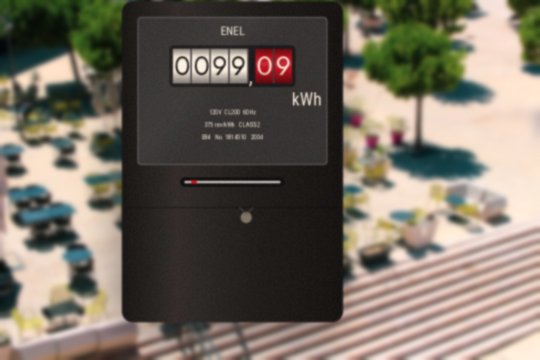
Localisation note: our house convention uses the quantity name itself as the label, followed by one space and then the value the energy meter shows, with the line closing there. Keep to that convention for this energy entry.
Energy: 99.09 kWh
